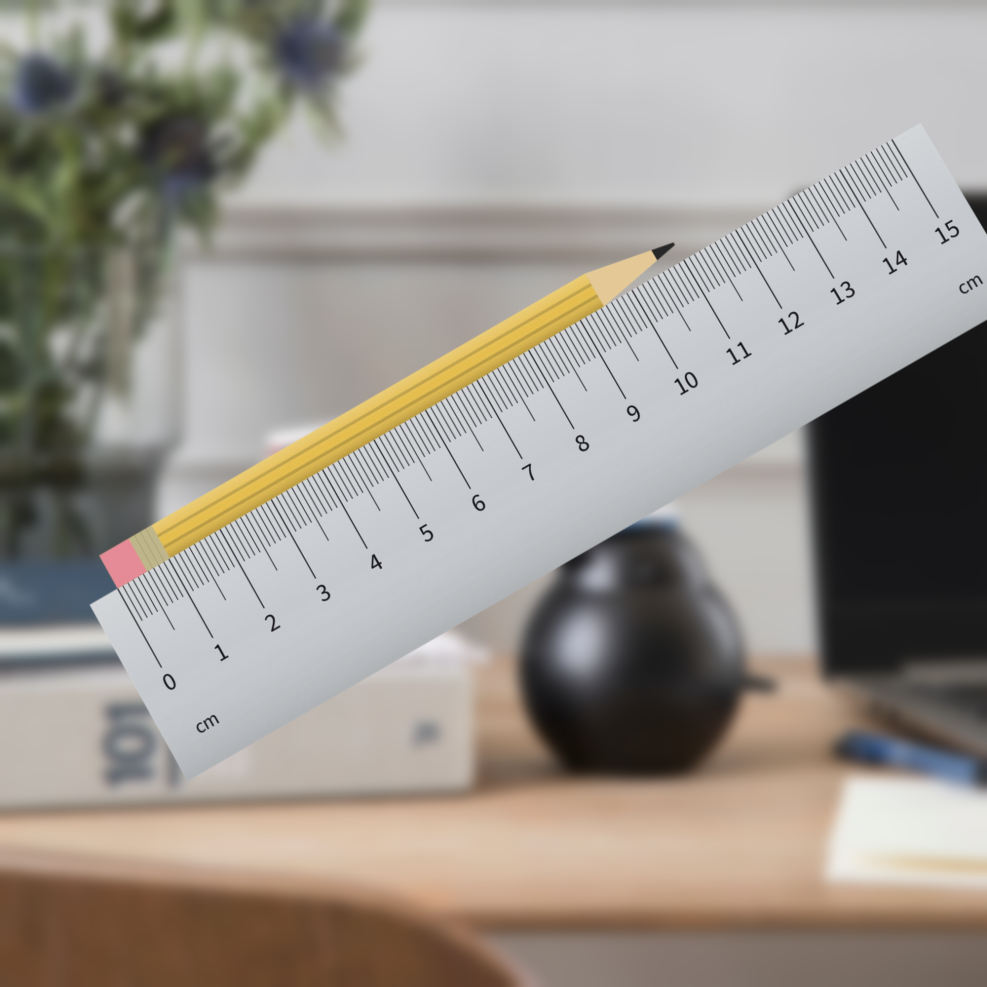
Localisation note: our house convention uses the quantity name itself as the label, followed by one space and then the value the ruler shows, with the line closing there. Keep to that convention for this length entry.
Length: 11 cm
